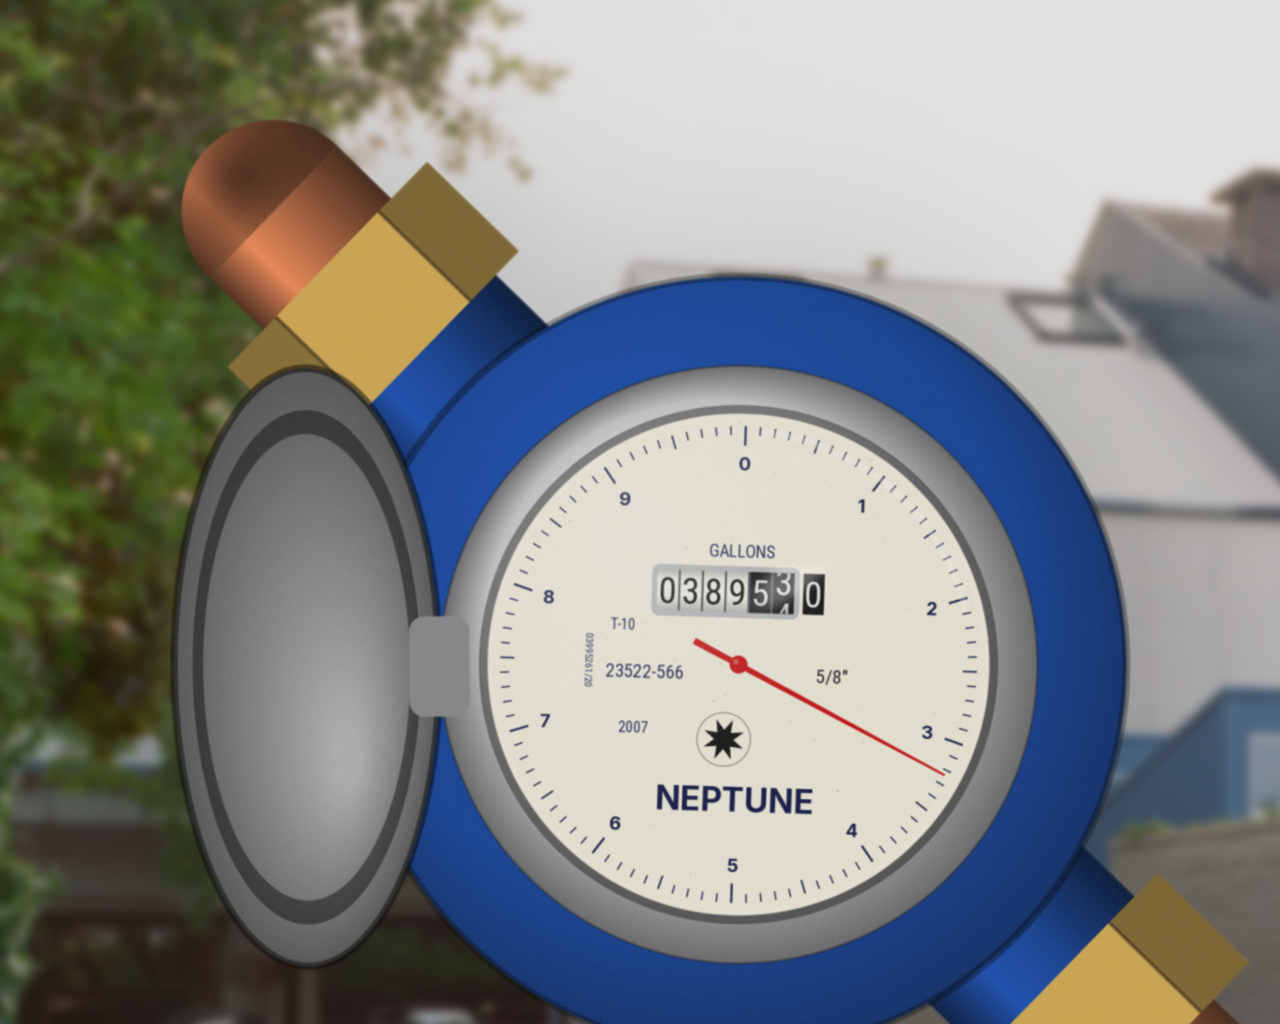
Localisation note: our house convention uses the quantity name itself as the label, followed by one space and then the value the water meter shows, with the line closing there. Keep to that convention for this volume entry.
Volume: 389533.2 gal
